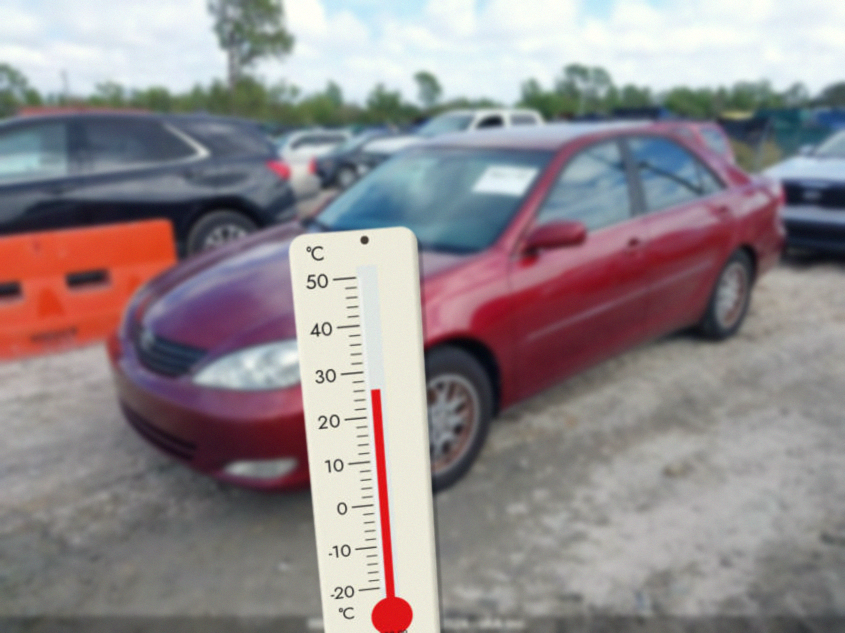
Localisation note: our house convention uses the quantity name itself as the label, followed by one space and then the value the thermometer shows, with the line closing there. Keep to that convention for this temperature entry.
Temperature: 26 °C
